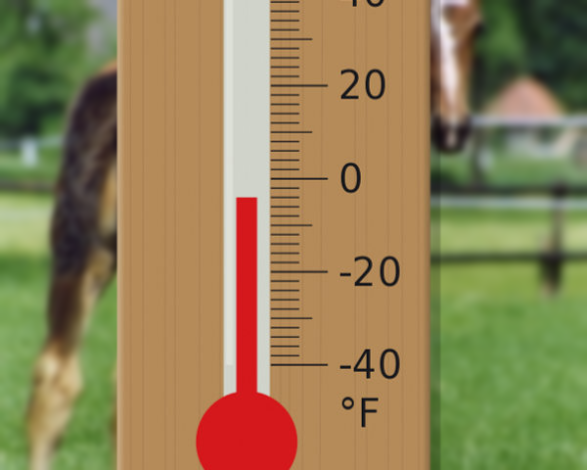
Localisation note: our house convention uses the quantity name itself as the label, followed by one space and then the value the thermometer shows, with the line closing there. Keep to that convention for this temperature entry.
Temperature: -4 °F
